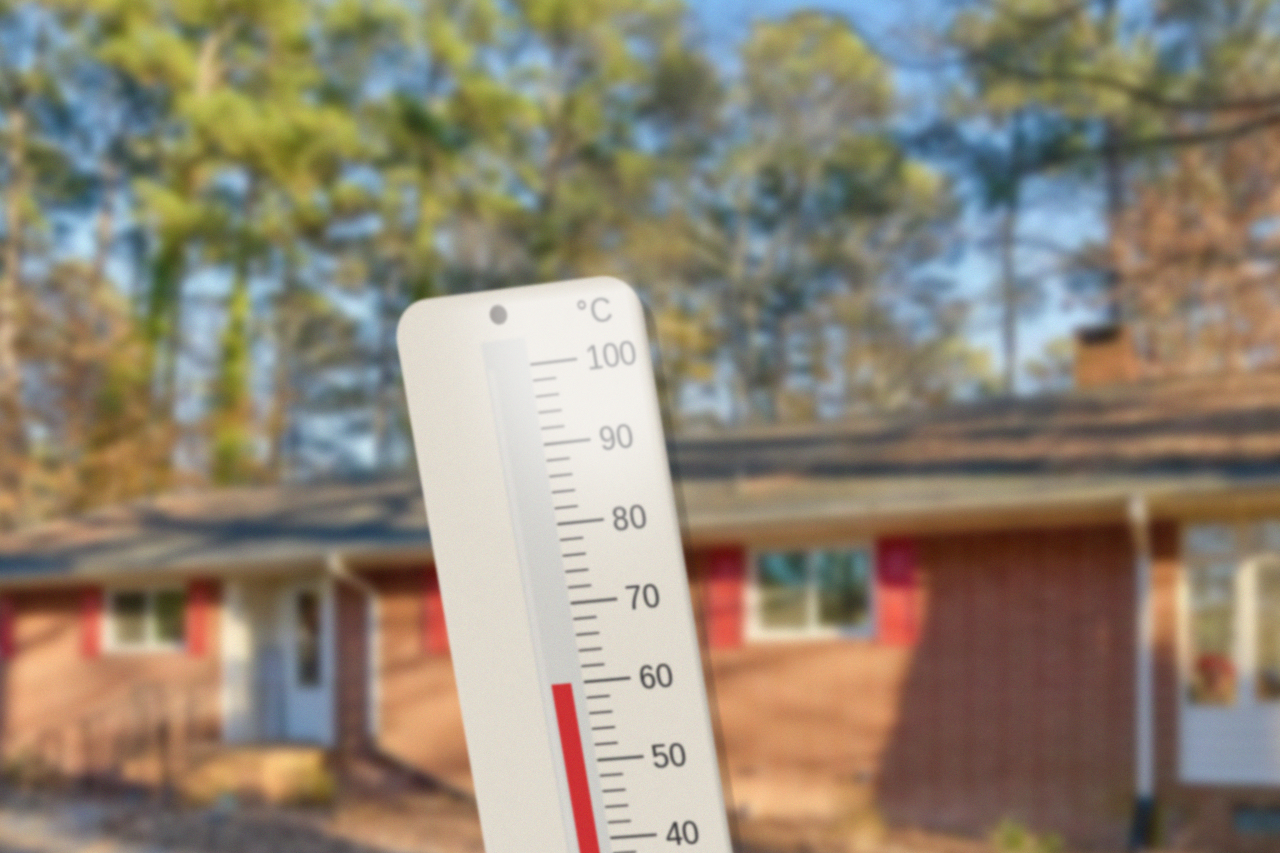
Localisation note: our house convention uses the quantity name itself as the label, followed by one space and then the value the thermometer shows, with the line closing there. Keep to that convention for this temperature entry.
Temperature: 60 °C
